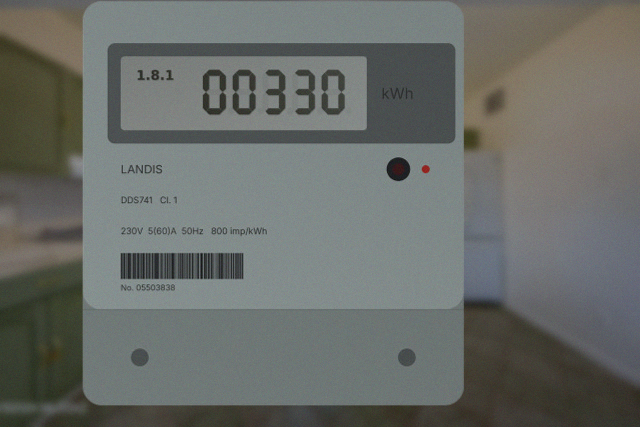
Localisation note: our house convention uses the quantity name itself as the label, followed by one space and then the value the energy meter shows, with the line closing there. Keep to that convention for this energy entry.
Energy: 330 kWh
